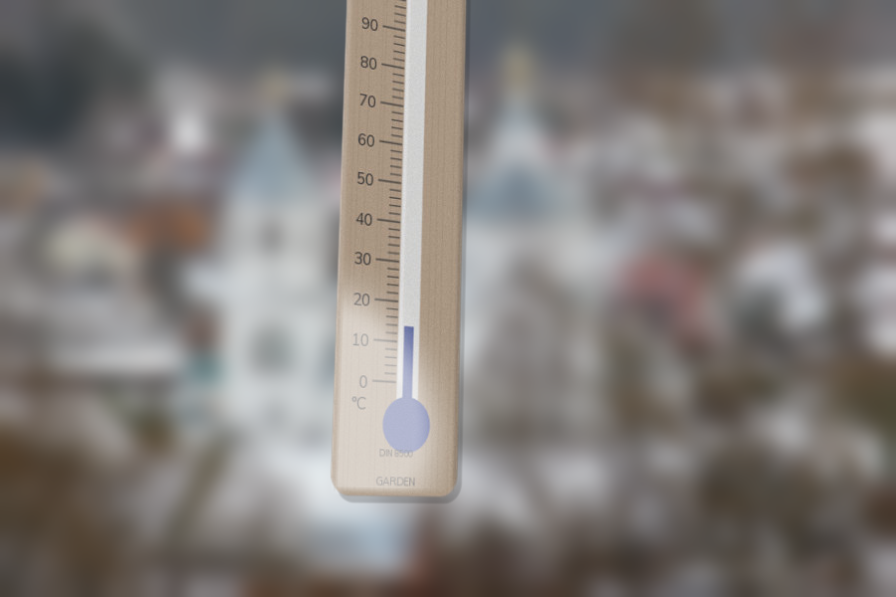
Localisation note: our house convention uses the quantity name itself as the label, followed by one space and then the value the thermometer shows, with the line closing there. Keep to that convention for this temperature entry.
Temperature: 14 °C
